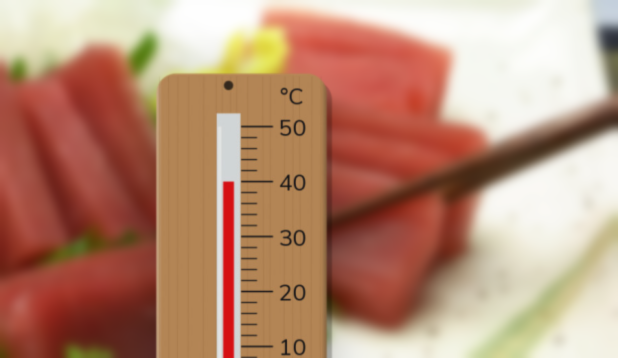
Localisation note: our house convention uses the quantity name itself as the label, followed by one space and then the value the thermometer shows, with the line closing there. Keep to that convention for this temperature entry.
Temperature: 40 °C
